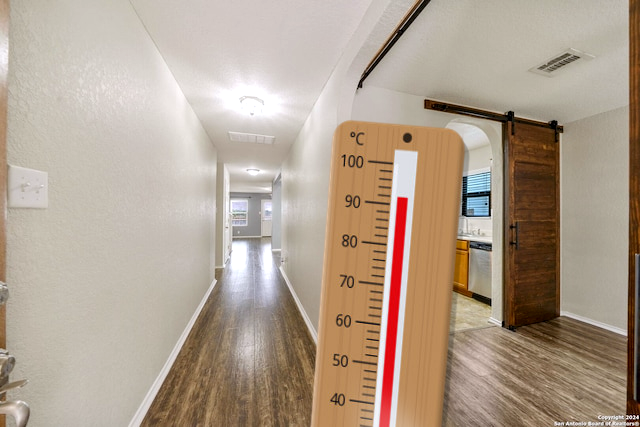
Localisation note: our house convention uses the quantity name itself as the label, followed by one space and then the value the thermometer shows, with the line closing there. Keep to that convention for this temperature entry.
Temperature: 92 °C
